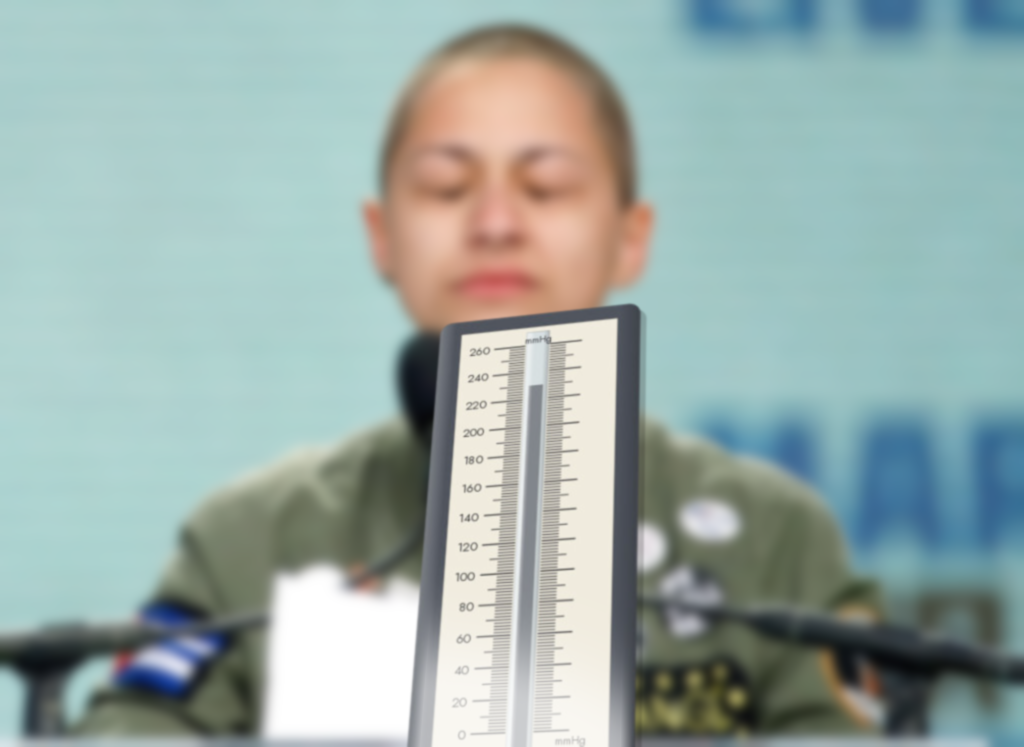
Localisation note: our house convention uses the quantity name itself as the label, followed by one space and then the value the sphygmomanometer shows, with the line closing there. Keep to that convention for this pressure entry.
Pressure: 230 mmHg
